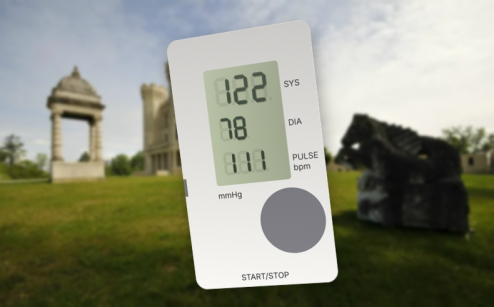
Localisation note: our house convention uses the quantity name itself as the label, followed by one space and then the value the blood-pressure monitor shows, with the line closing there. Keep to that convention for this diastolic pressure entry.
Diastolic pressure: 78 mmHg
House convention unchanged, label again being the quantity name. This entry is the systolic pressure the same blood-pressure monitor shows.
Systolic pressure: 122 mmHg
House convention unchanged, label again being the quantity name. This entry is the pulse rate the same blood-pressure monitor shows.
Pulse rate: 111 bpm
